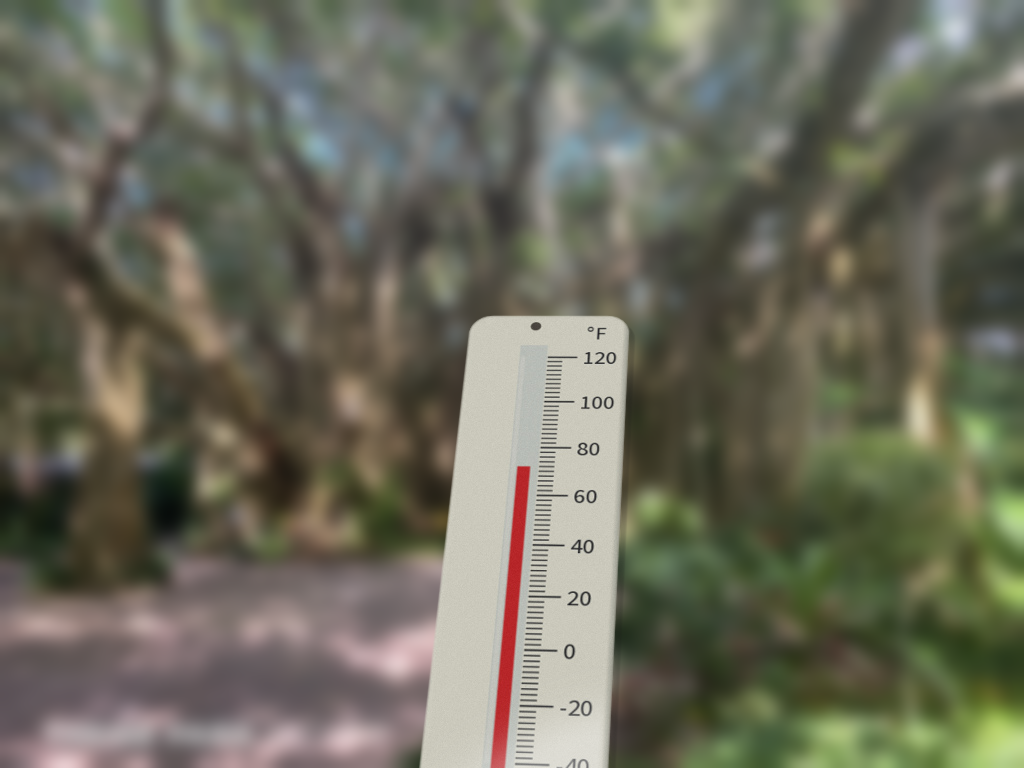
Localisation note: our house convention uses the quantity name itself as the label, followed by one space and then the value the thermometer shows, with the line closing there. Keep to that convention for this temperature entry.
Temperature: 72 °F
